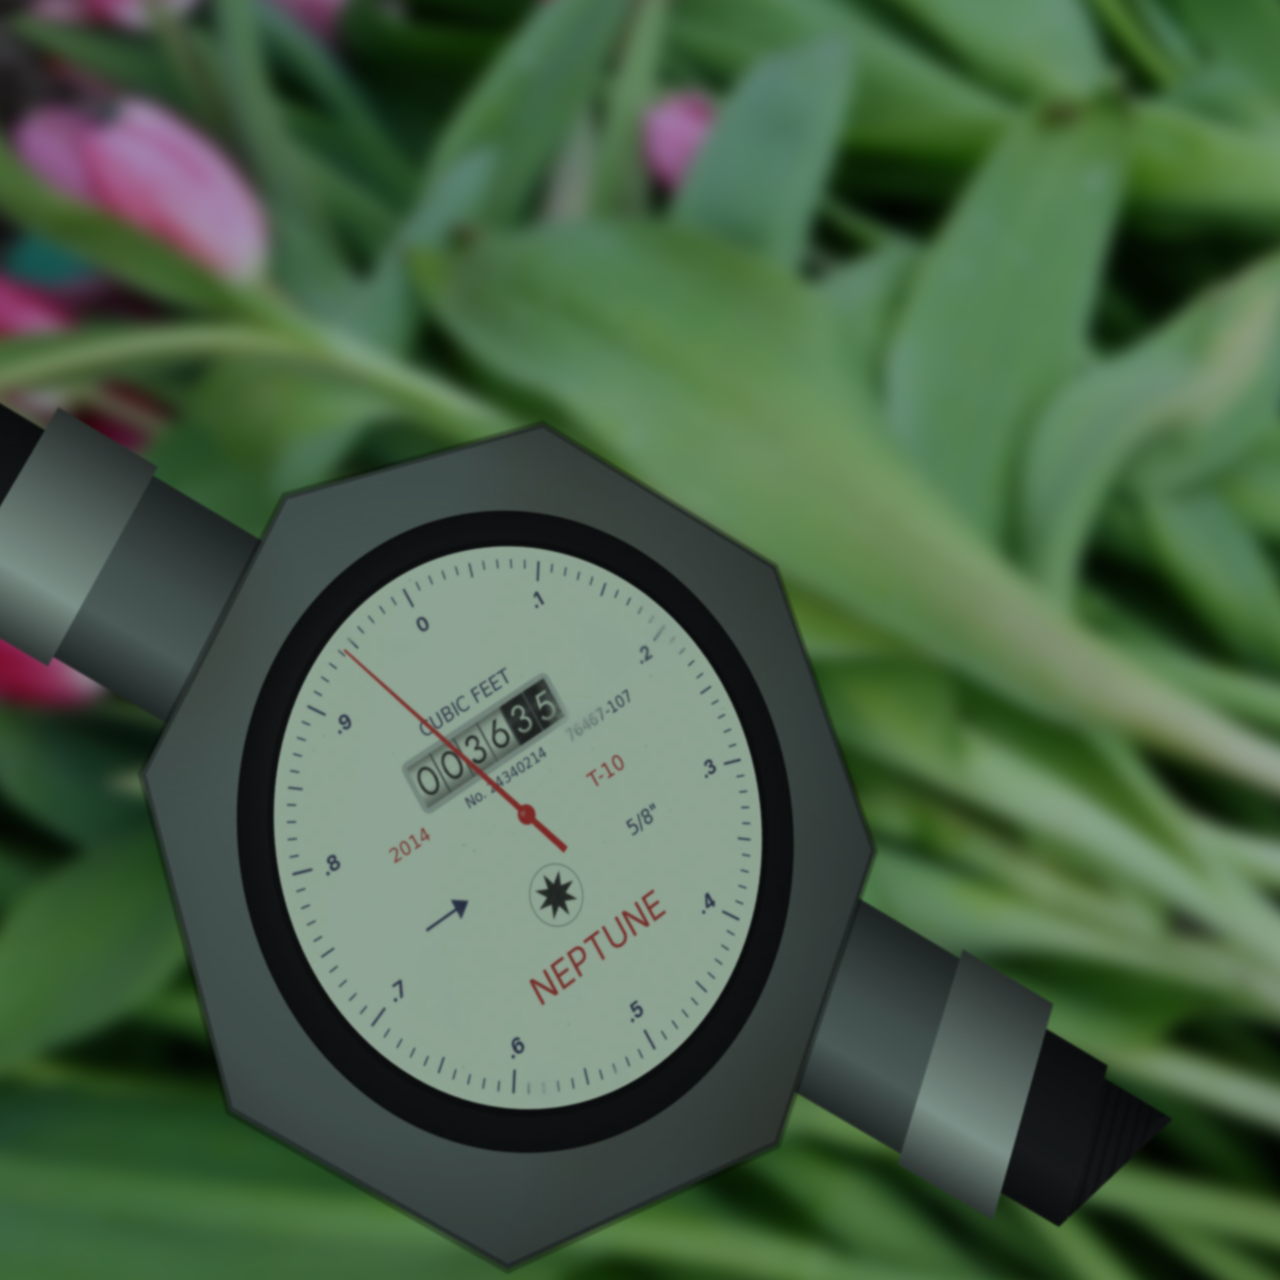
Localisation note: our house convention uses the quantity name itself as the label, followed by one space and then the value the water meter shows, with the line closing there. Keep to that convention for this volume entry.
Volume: 3634.94 ft³
